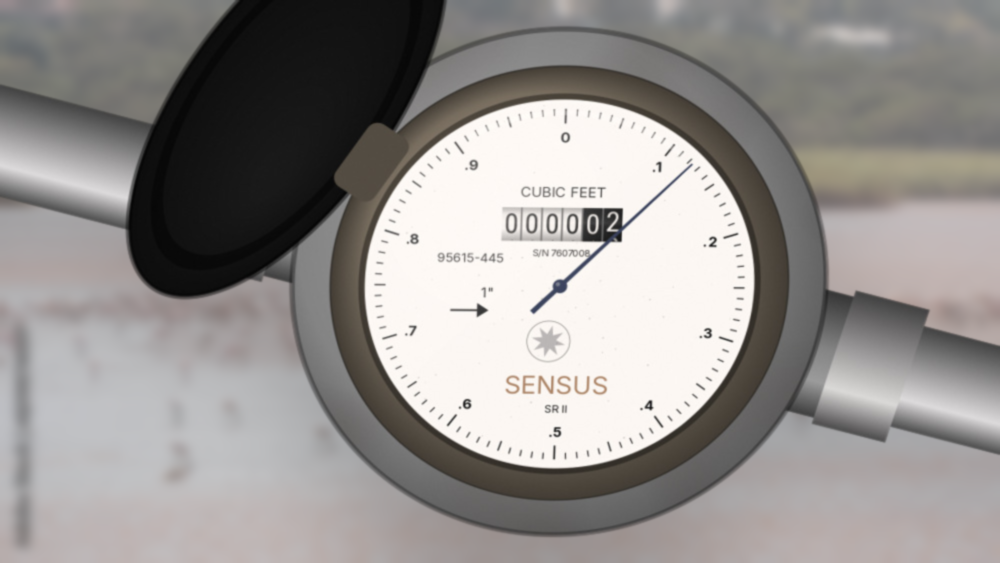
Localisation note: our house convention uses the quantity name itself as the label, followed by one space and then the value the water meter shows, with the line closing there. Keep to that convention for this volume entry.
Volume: 2.12 ft³
